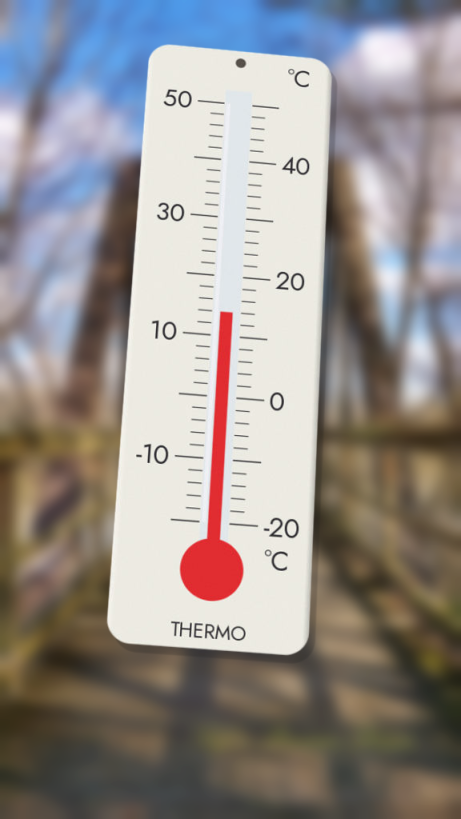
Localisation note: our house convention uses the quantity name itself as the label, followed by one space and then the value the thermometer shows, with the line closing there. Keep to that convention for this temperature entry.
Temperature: 14 °C
